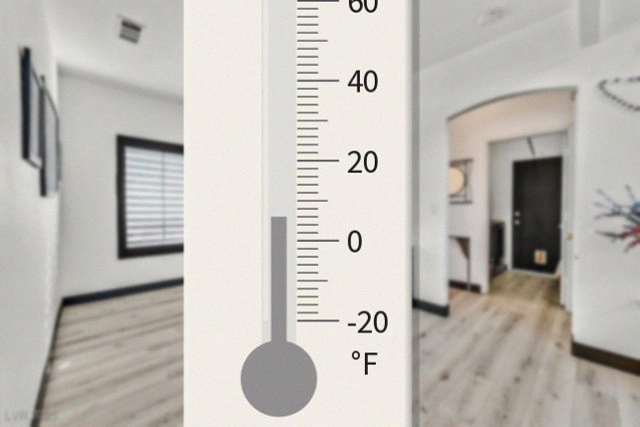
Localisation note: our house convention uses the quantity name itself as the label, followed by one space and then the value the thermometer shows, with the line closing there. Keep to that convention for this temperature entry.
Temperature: 6 °F
